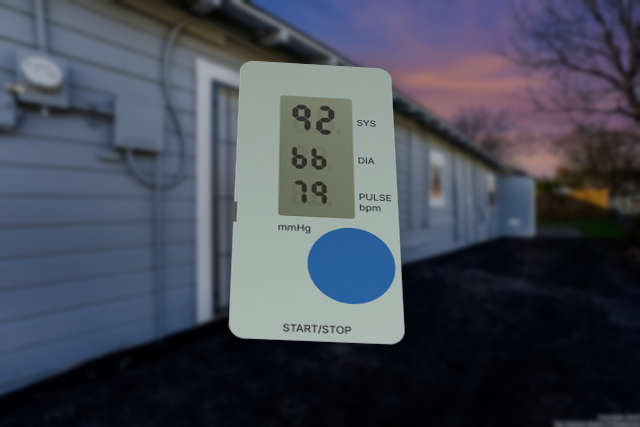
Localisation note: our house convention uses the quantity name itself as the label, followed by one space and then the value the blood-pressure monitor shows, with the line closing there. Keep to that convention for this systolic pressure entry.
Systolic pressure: 92 mmHg
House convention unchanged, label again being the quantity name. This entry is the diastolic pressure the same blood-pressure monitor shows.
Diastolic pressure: 66 mmHg
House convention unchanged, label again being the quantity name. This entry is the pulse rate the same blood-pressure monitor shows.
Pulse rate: 79 bpm
